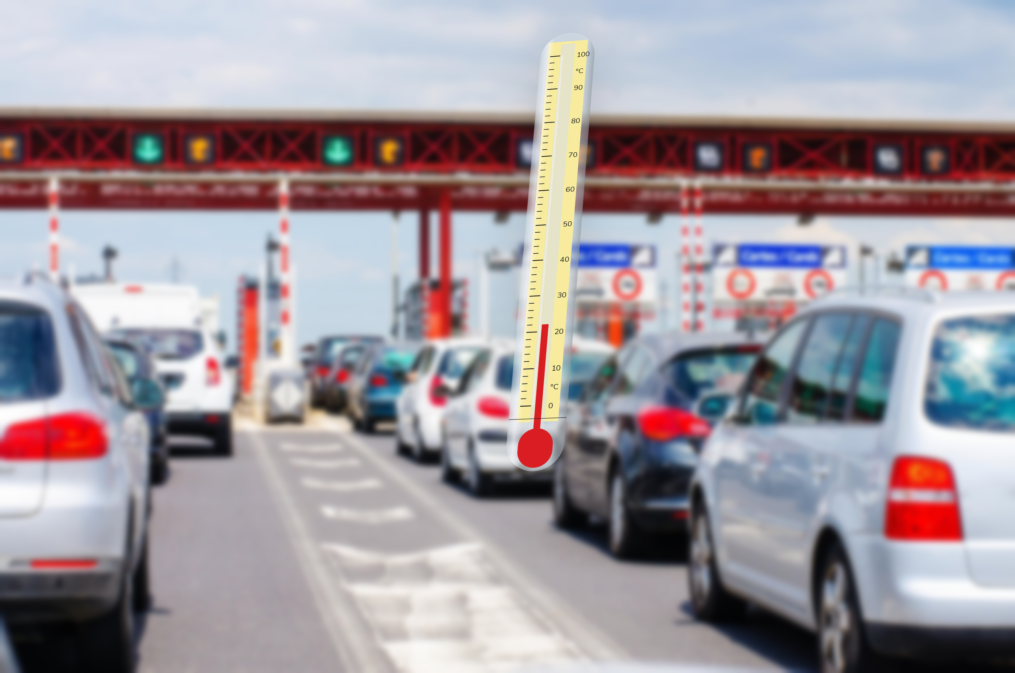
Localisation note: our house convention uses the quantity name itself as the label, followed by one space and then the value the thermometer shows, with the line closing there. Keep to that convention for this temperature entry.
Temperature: 22 °C
